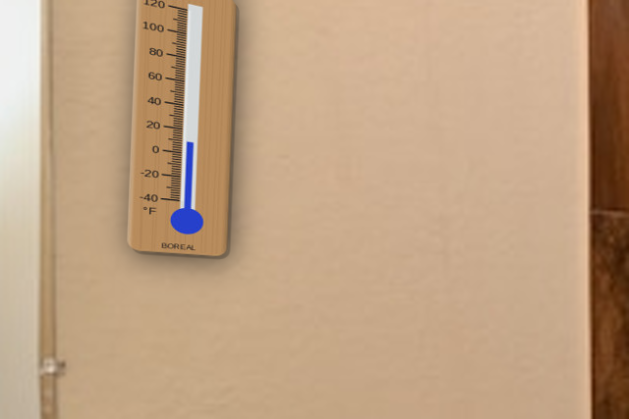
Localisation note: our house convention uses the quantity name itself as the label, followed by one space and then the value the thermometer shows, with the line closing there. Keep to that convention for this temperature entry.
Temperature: 10 °F
